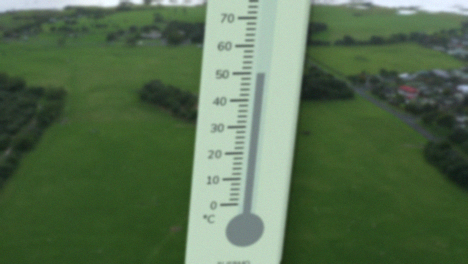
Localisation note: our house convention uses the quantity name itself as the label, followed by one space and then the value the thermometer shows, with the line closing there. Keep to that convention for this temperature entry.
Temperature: 50 °C
